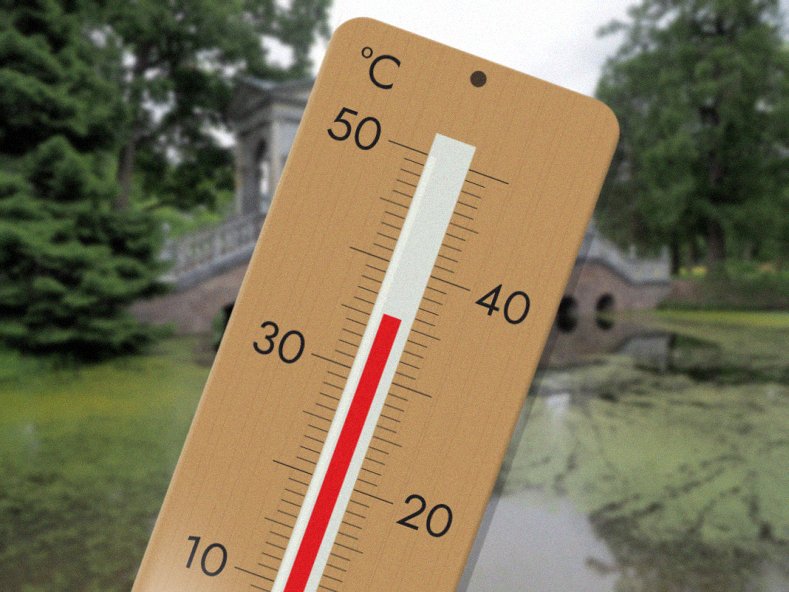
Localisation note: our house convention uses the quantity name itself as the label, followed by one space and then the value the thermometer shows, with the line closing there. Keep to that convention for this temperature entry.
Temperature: 35.5 °C
